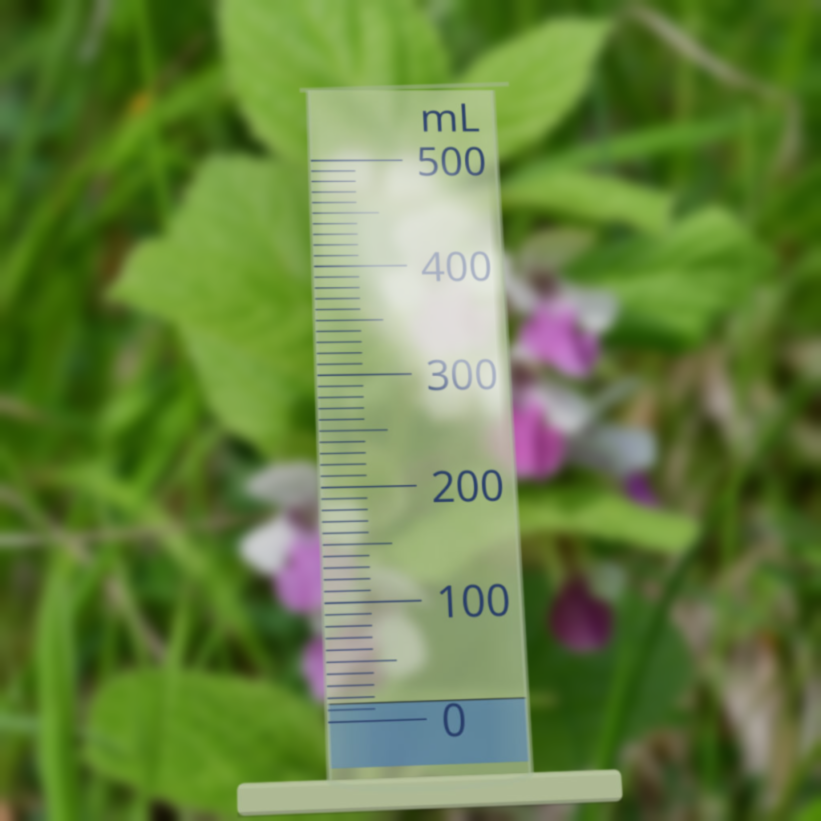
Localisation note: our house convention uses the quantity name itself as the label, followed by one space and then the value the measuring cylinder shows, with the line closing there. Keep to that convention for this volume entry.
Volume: 15 mL
